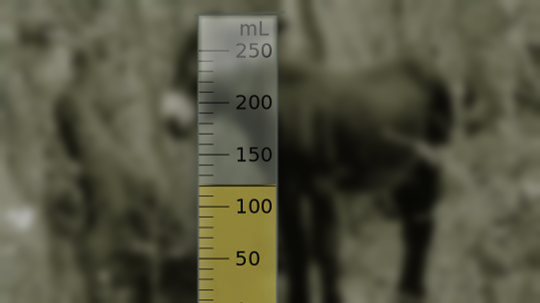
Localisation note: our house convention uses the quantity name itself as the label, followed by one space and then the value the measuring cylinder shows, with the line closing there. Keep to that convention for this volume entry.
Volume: 120 mL
